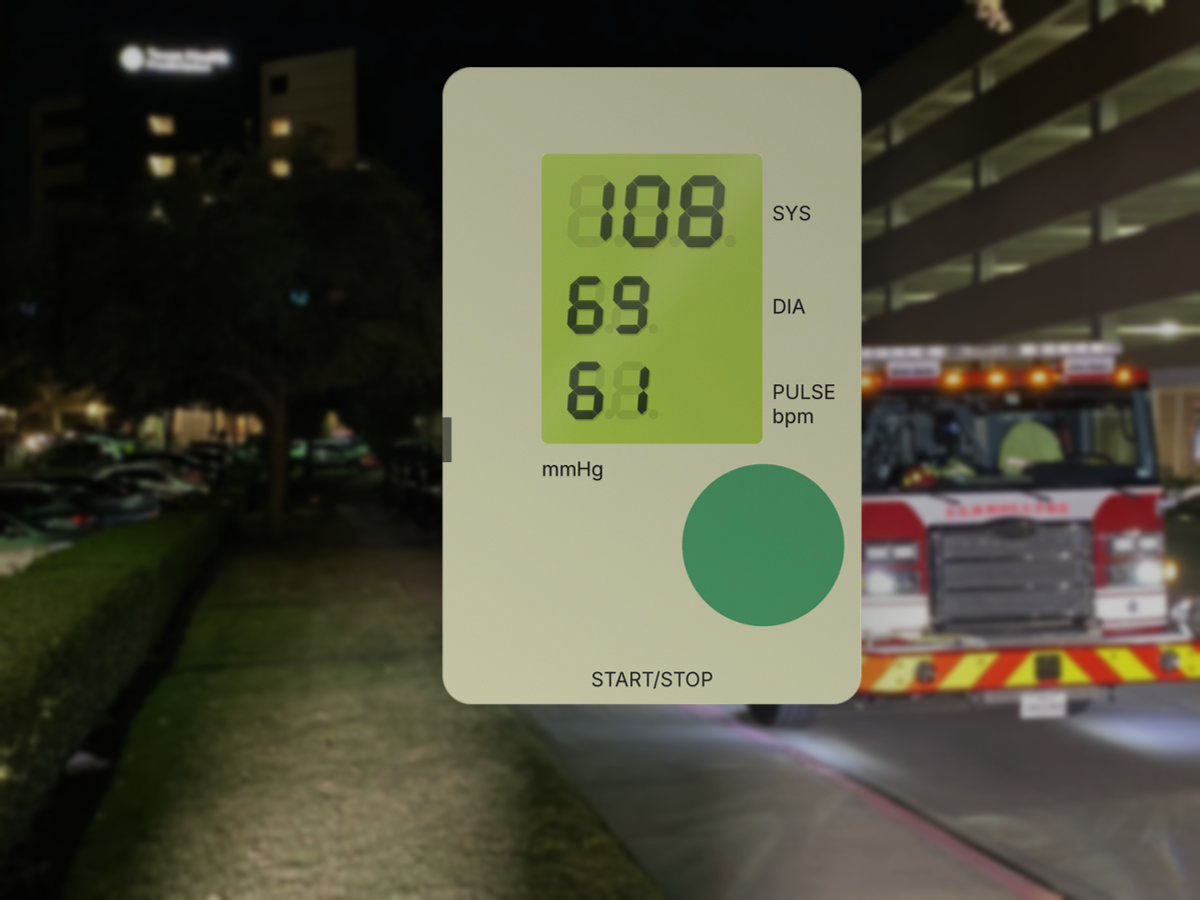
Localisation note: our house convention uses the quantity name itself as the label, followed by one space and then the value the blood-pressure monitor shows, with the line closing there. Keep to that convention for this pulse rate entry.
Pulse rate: 61 bpm
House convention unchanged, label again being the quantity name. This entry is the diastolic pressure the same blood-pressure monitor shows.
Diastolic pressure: 69 mmHg
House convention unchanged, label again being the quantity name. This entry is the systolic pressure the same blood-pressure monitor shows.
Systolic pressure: 108 mmHg
